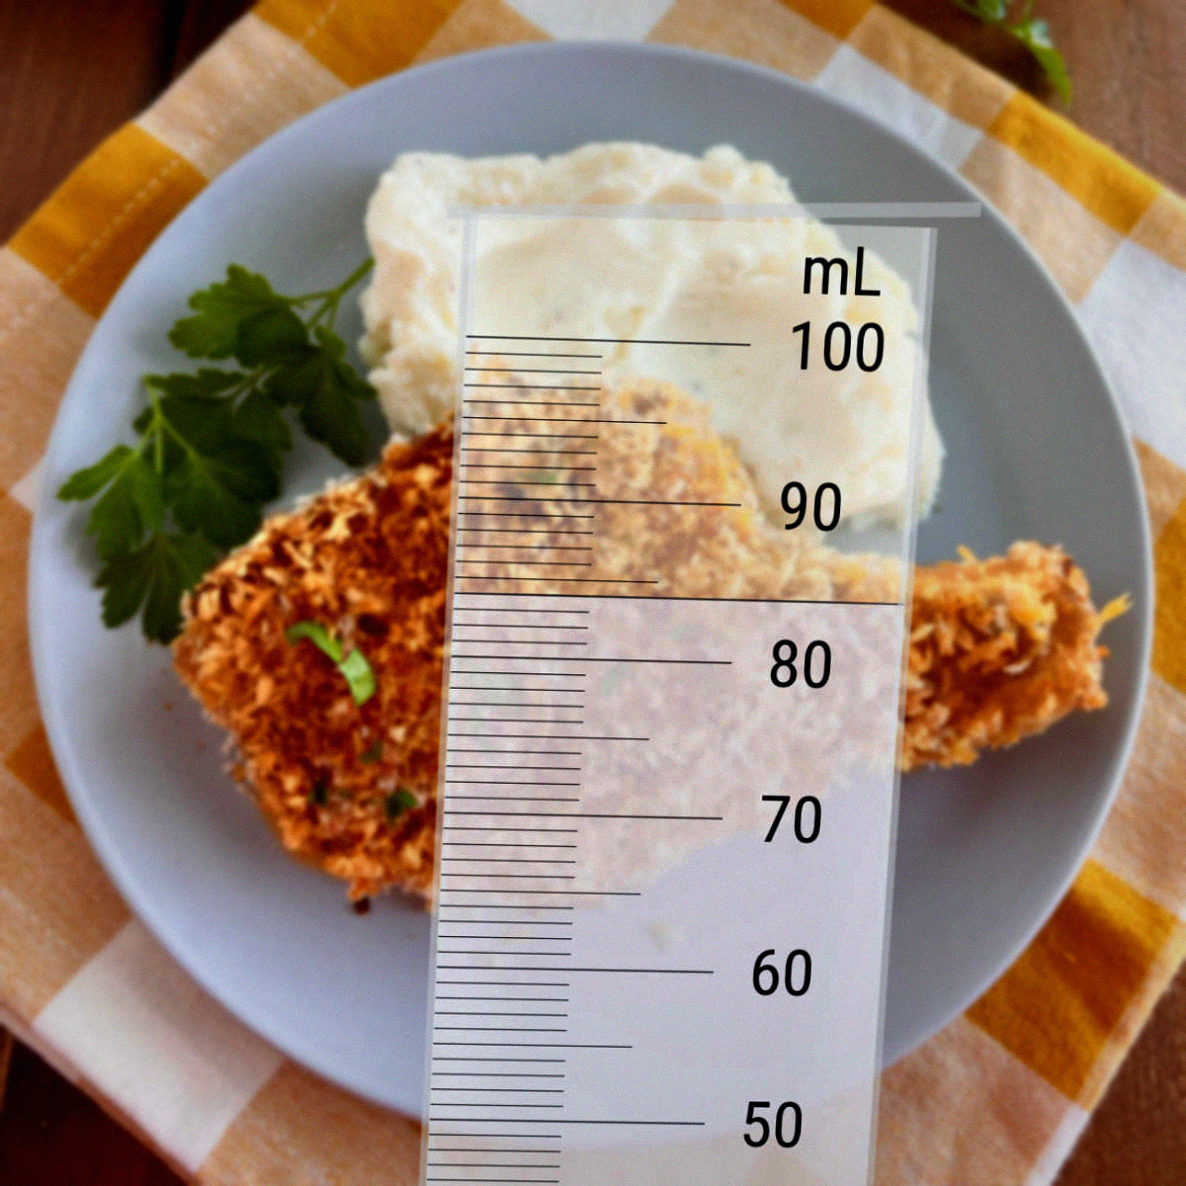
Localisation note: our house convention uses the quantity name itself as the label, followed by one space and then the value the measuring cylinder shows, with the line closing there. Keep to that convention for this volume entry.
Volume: 84 mL
